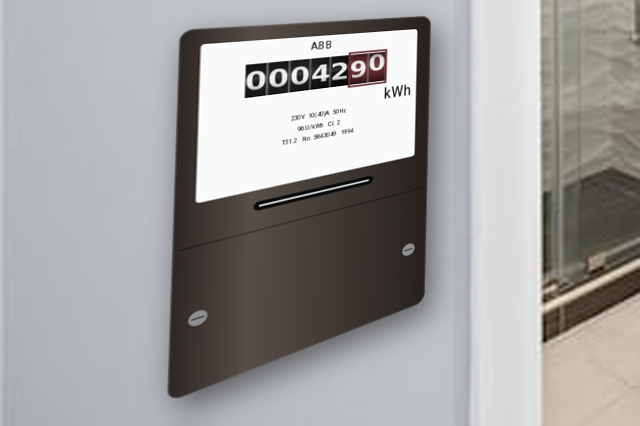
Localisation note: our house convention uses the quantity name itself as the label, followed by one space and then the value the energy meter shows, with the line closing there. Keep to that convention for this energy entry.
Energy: 42.90 kWh
